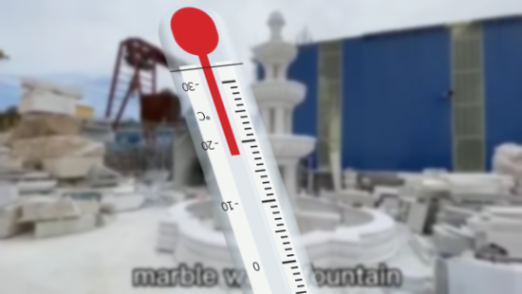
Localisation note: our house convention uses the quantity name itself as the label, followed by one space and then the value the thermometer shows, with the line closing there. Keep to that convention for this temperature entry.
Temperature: -18 °C
